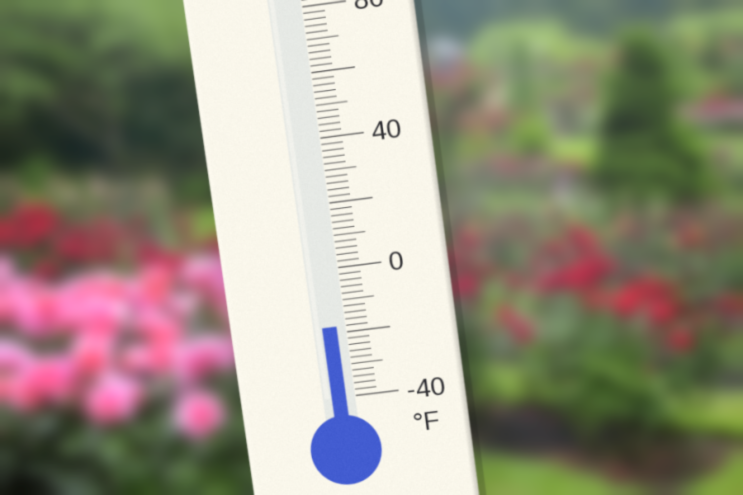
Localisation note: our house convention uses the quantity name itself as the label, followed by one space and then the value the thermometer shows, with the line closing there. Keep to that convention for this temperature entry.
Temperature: -18 °F
